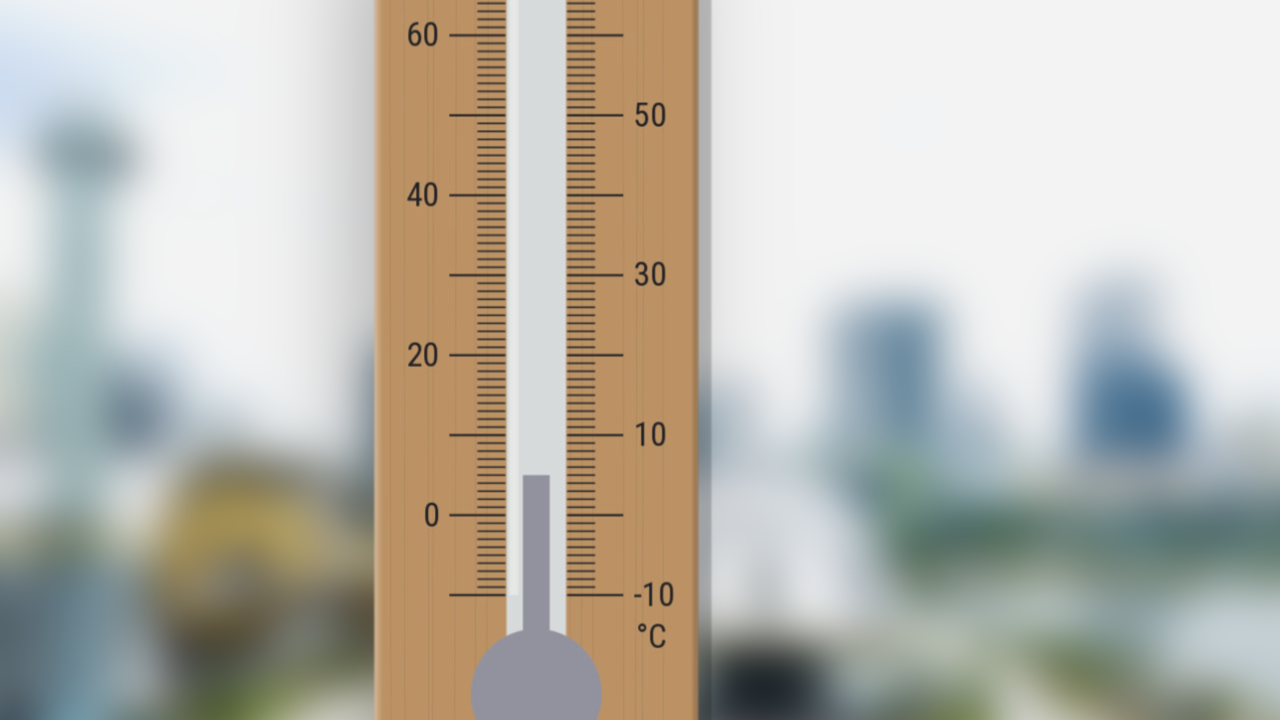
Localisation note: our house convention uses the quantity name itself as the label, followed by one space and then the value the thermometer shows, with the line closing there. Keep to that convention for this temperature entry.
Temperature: 5 °C
